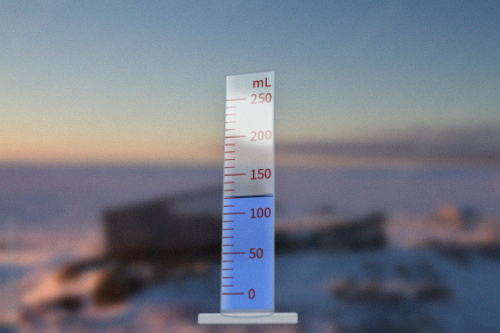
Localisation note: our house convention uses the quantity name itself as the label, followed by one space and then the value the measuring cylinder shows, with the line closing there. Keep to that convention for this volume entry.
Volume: 120 mL
